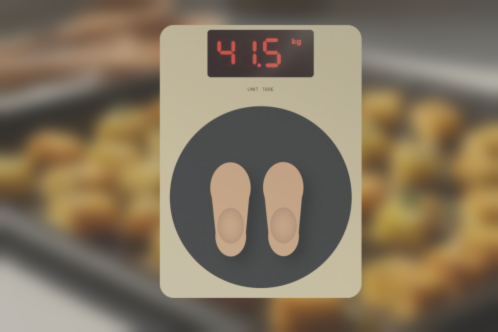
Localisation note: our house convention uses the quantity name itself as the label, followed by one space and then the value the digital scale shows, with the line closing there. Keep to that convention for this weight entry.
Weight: 41.5 kg
